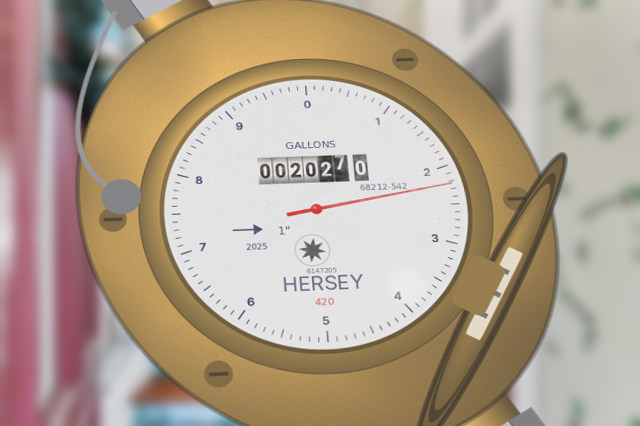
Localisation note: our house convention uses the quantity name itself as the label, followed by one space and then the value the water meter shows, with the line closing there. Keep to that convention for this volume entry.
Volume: 20272.2 gal
